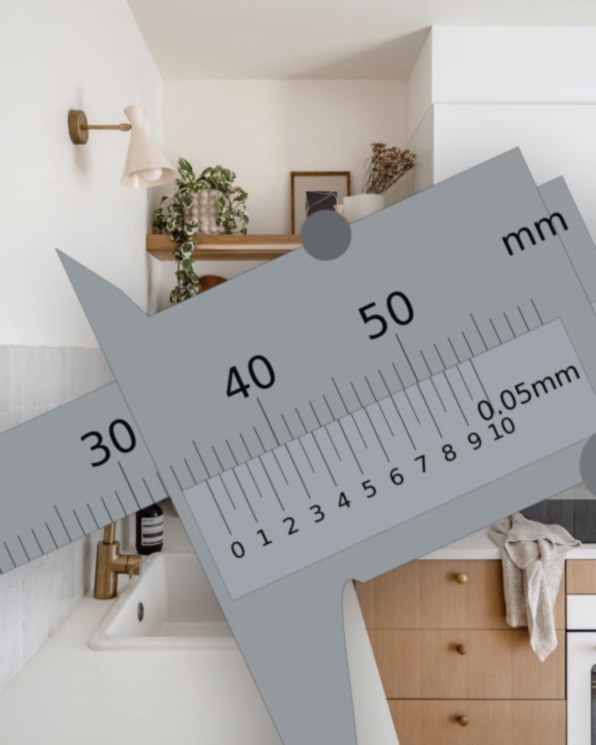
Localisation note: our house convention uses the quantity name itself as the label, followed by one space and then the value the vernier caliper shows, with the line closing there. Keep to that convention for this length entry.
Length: 34.7 mm
